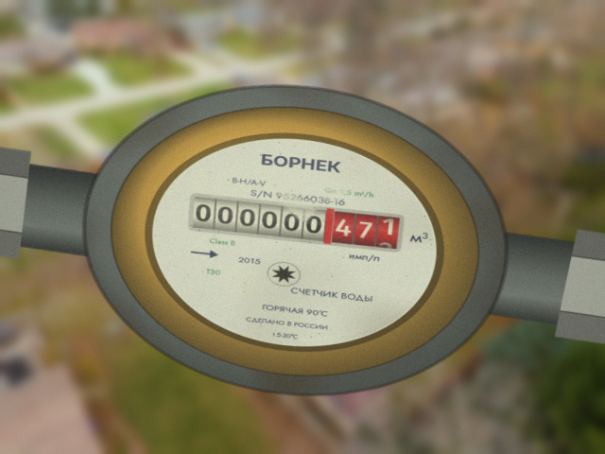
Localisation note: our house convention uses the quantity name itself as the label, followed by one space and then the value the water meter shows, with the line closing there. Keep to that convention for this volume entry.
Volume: 0.471 m³
